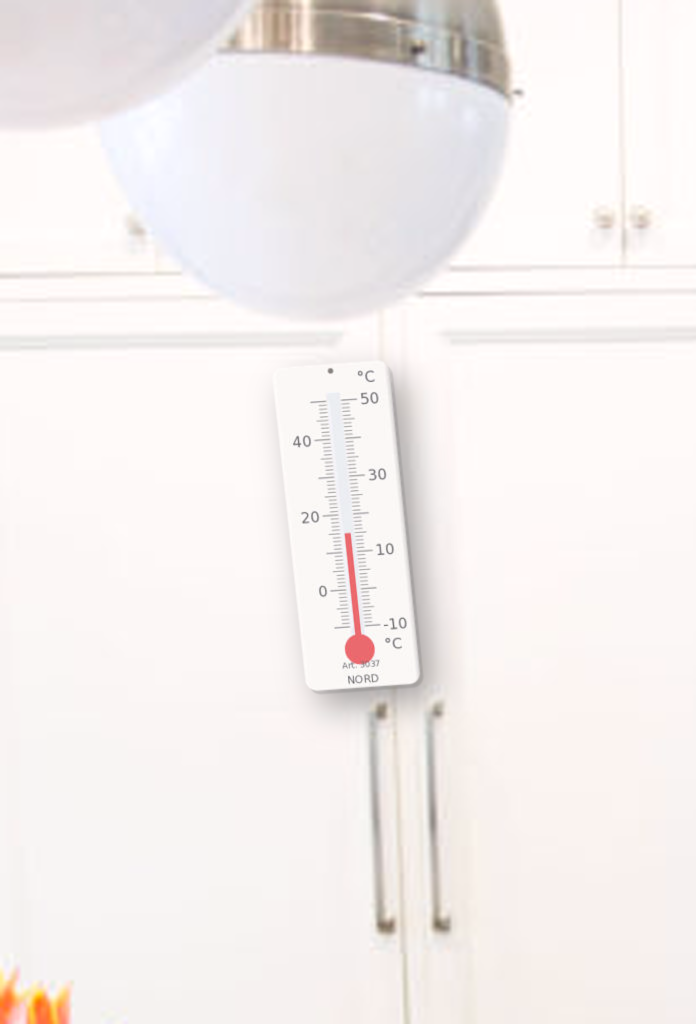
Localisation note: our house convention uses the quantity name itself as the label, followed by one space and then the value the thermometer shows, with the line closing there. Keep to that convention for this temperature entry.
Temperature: 15 °C
